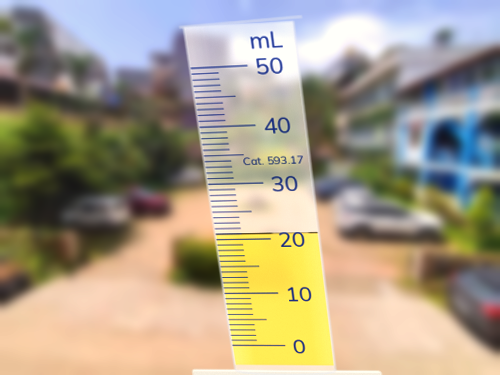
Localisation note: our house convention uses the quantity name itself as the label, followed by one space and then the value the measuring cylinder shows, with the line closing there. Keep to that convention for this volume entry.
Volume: 21 mL
